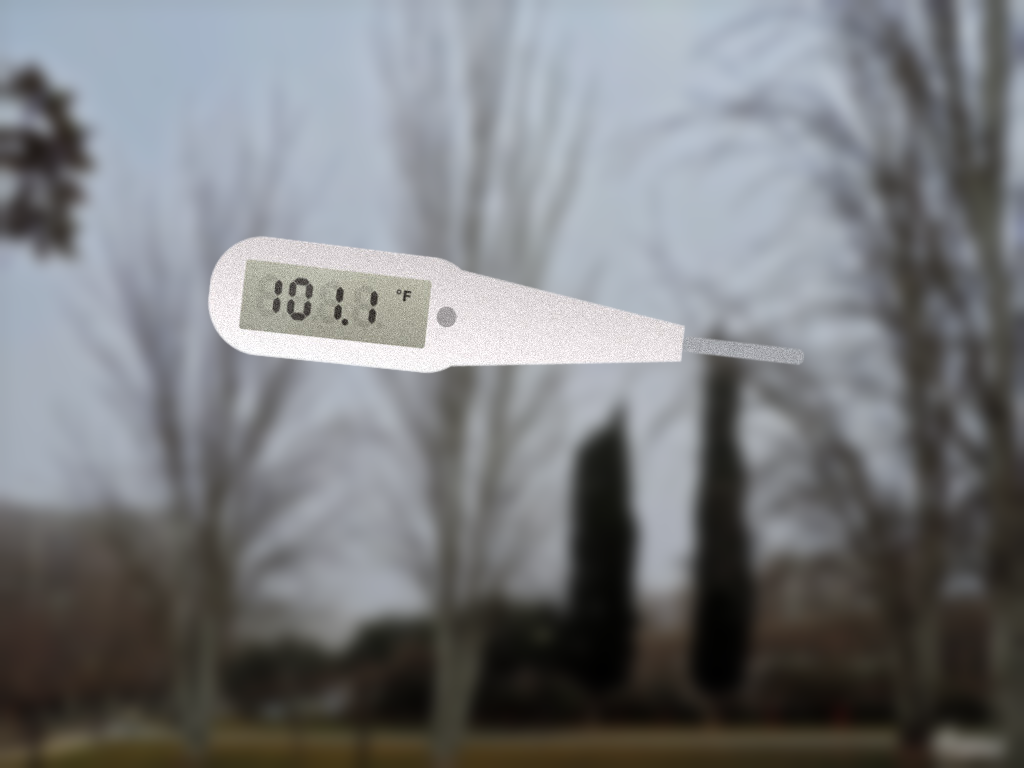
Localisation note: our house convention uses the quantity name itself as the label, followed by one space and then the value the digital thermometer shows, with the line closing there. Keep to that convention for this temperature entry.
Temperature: 101.1 °F
